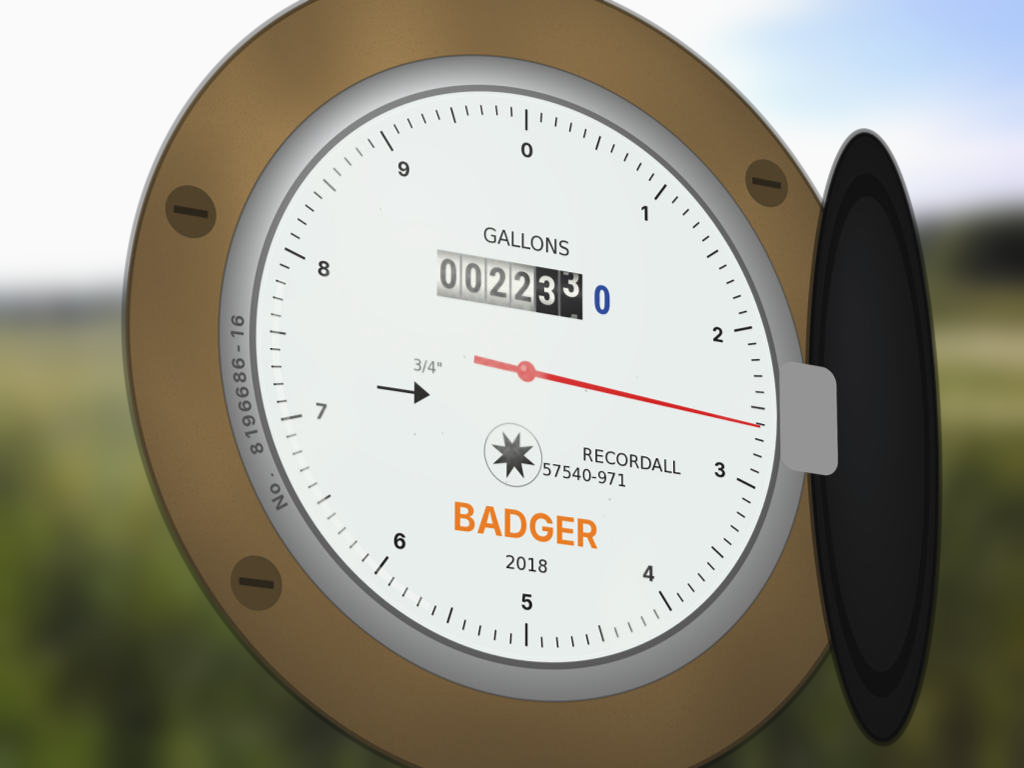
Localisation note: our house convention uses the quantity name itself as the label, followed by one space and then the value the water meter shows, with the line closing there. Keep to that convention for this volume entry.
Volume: 22332.6 gal
